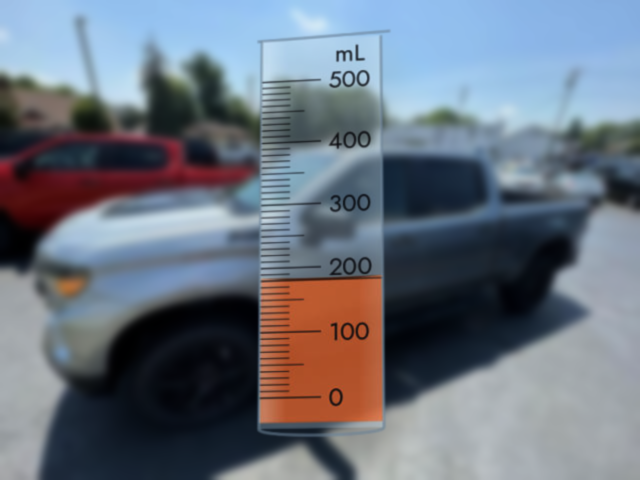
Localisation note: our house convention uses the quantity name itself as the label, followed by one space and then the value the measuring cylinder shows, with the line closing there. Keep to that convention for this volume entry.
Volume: 180 mL
